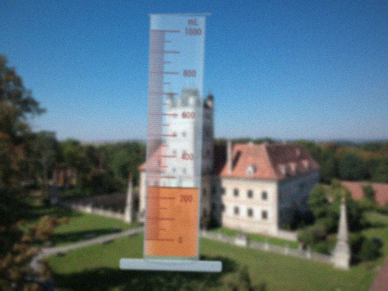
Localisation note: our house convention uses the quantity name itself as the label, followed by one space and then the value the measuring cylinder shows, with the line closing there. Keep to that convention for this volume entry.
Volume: 250 mL
